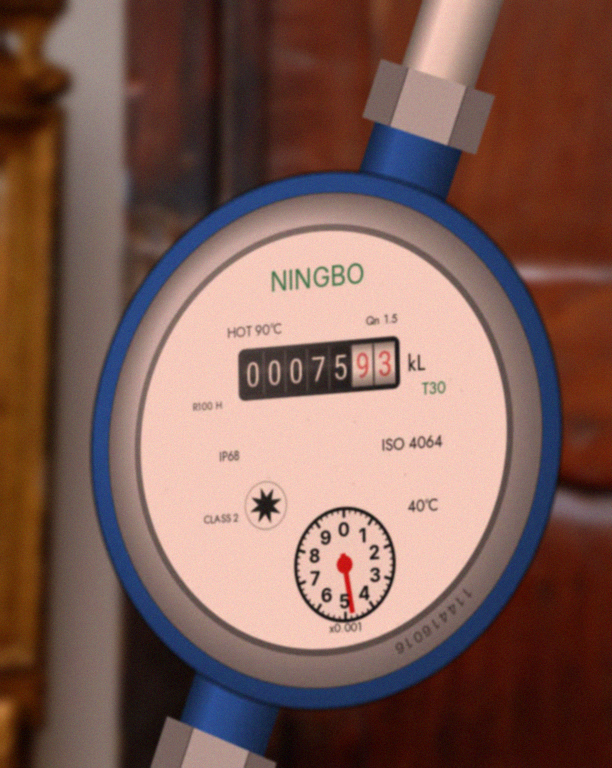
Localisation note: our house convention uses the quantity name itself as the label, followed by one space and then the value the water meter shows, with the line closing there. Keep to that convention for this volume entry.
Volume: 75.934 kL
